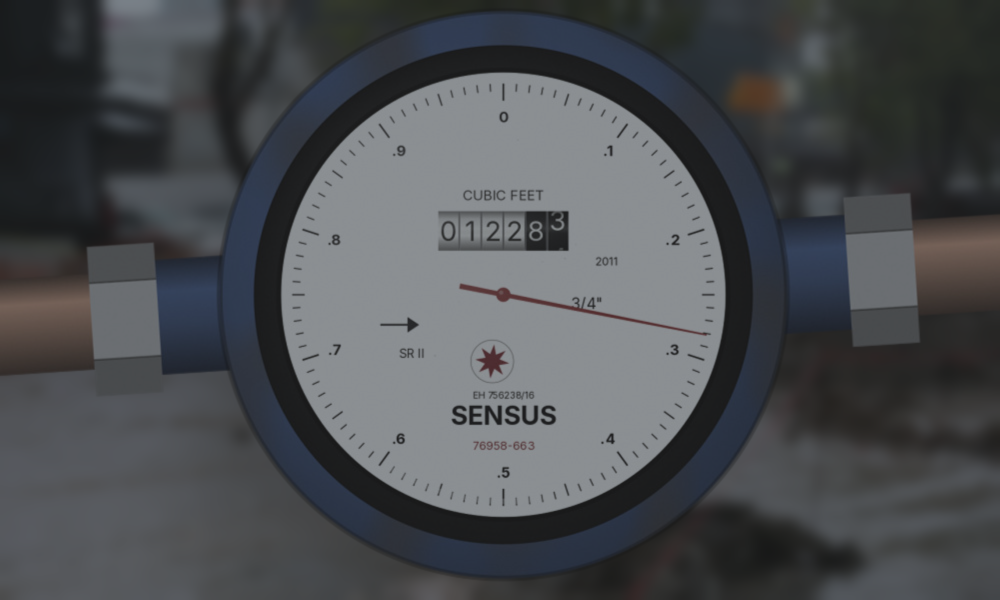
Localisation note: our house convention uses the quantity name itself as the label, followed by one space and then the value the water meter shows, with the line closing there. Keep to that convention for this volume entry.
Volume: 12283.28 ft³
